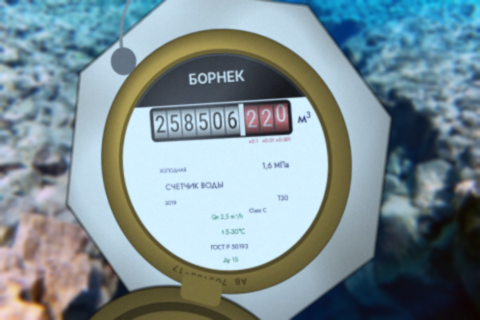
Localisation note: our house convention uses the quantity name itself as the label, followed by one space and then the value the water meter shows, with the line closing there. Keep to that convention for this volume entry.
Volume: 258506.220 m³
